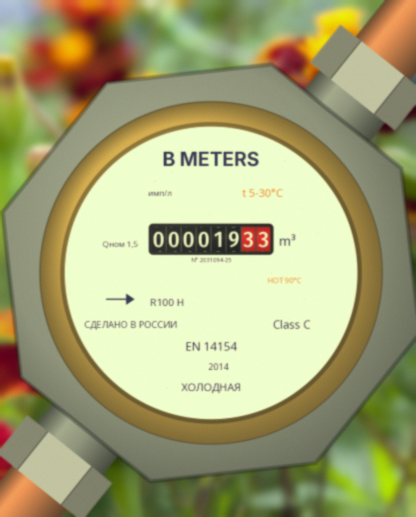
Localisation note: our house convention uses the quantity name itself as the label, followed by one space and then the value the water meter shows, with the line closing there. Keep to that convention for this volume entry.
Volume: 19.33 m³
